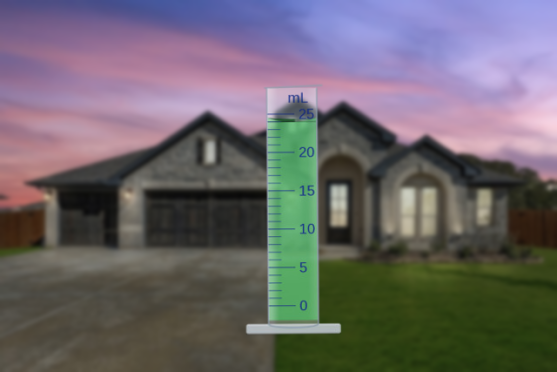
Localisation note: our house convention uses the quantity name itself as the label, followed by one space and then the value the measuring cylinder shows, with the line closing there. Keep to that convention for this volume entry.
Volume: 24 mL
